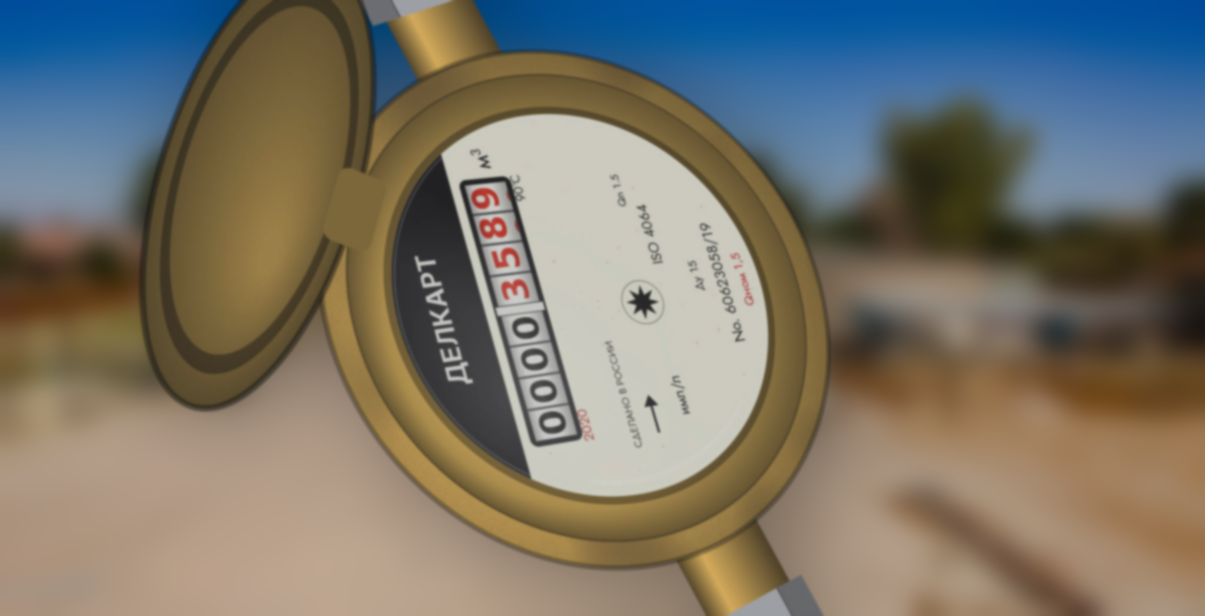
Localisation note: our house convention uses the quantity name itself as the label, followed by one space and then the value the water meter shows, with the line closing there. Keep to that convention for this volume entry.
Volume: 0.3589 m³
